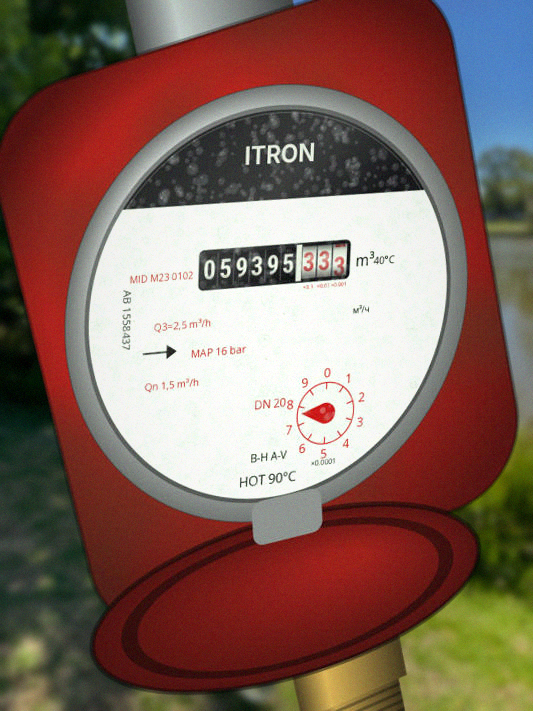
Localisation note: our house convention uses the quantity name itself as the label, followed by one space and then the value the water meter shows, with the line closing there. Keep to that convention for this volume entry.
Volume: 59395.3327 m³
